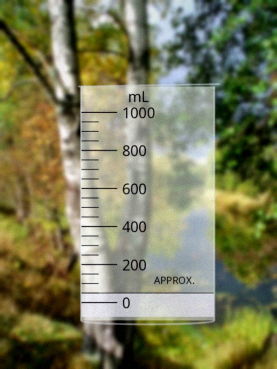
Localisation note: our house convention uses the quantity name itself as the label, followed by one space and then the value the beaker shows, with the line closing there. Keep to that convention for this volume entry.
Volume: 50 mL
